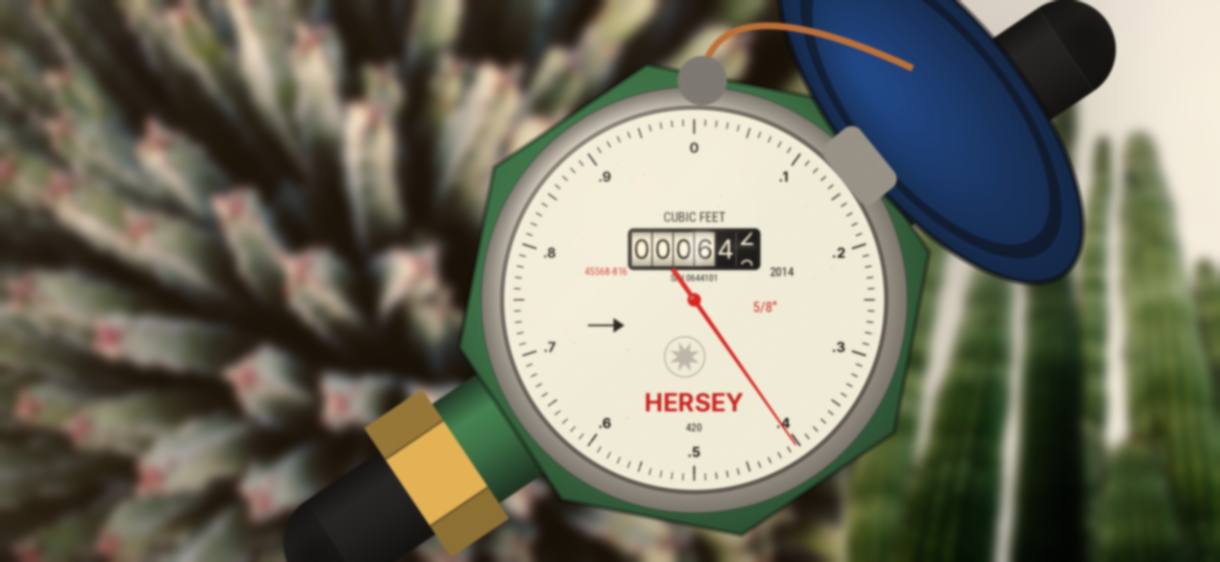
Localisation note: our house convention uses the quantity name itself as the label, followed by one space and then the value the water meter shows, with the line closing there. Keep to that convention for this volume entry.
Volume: 642.40 ft³
